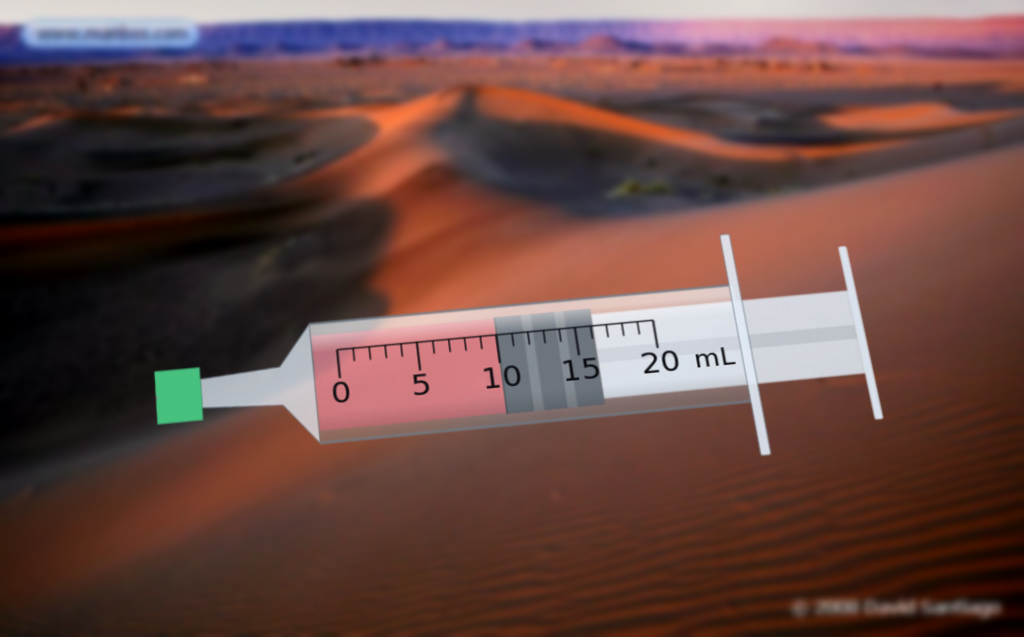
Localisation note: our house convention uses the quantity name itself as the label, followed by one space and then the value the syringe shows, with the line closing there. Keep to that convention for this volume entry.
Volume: 10 mL
